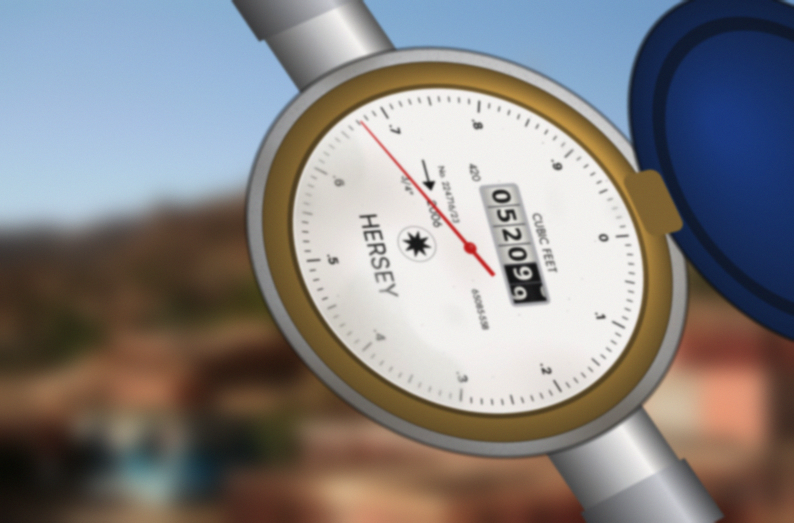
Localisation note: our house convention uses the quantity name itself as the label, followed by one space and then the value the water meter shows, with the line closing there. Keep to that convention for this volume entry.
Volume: 52098.67 ft³
